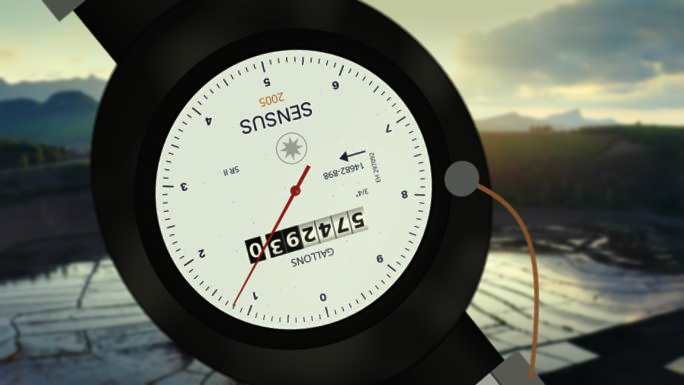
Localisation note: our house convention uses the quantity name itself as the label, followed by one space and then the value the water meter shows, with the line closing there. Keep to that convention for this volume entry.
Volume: 5742931.2 gal
